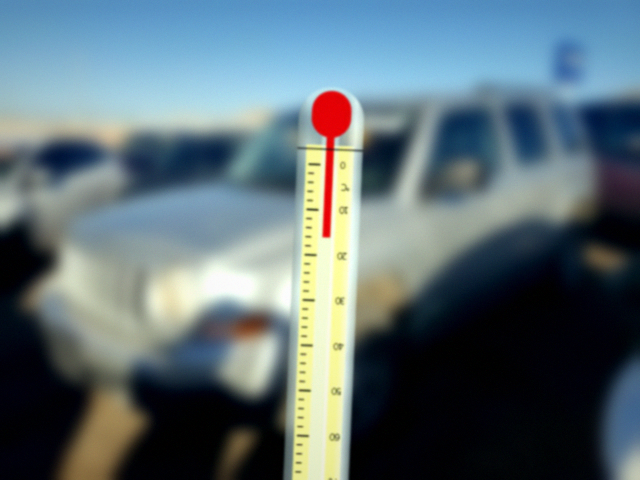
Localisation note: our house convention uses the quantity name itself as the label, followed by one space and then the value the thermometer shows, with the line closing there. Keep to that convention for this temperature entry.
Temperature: 16 °C
